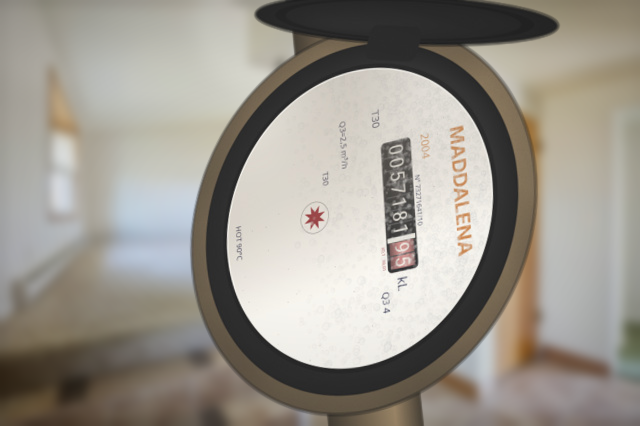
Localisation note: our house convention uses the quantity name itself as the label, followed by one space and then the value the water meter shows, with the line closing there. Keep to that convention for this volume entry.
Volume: 57181.95 kL
